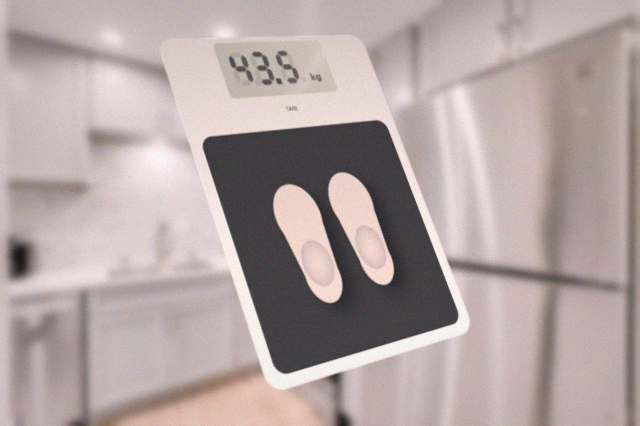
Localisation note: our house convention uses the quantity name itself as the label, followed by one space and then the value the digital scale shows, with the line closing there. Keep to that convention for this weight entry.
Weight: 43.5 kg
